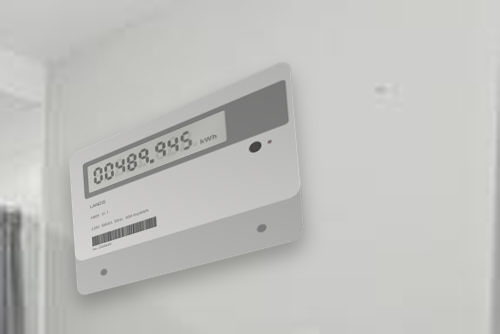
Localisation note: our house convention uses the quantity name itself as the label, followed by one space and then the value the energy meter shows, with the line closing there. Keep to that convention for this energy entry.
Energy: 489.945 kWh
